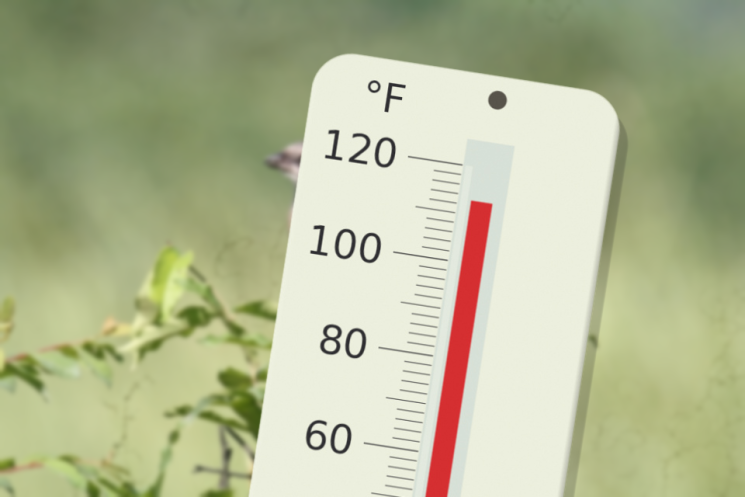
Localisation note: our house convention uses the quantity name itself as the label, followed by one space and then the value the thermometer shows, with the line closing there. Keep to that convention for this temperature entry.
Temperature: 113 °F
